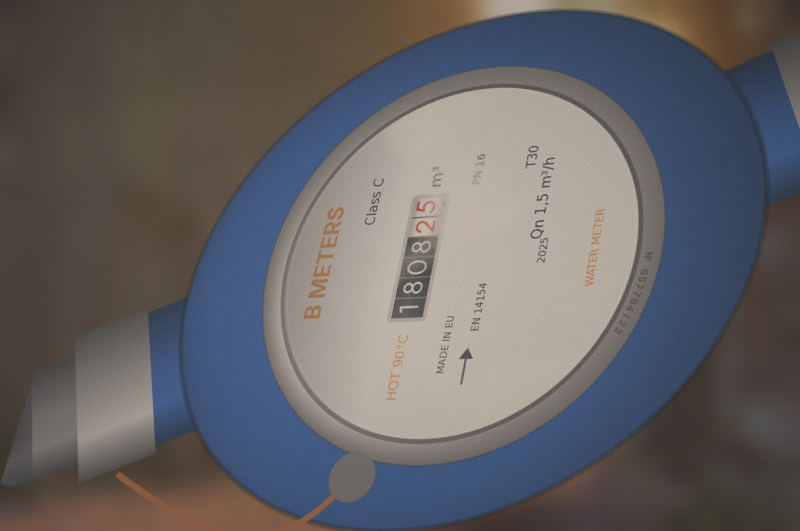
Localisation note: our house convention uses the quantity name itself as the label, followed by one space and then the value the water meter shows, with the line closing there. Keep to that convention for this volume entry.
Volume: 1808.25 m³
